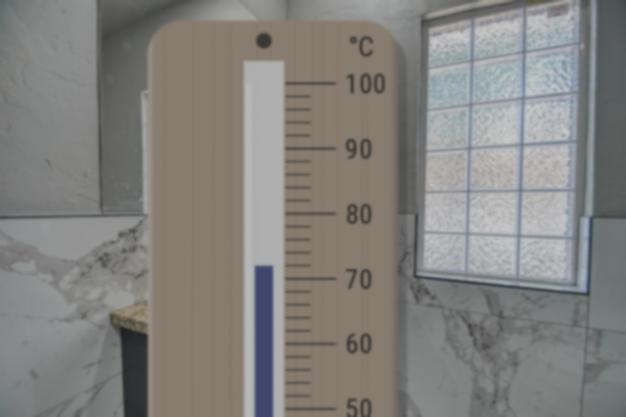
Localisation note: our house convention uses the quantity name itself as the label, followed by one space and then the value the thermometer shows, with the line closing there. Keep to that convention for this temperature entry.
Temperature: 72 °C
